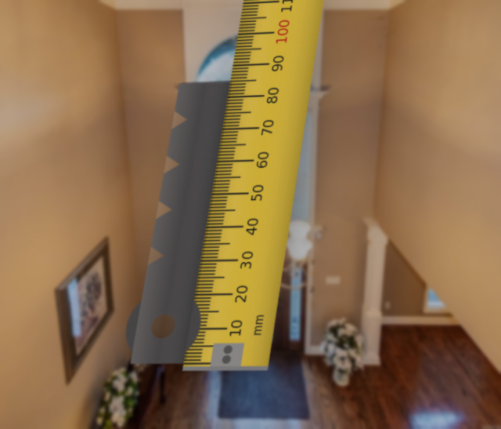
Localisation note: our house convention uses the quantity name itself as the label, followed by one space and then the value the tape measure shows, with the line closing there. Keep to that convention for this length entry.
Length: 85 mm
